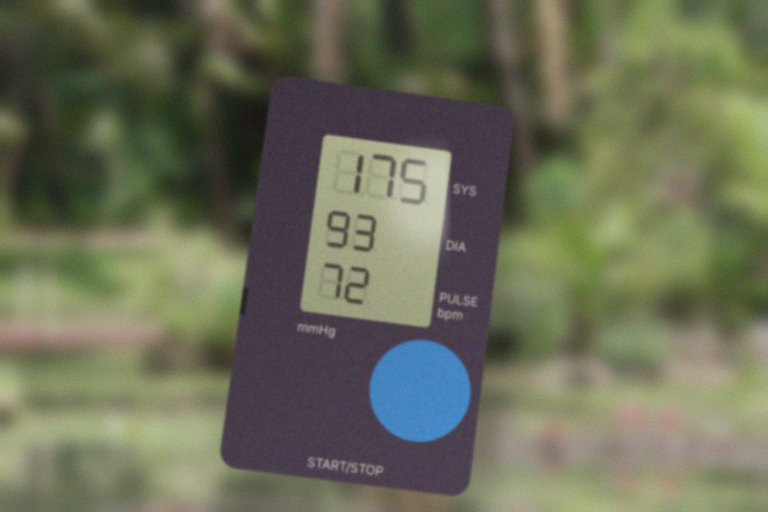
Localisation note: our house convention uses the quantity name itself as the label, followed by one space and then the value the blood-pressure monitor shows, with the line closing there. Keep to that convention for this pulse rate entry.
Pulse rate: 72 bpm
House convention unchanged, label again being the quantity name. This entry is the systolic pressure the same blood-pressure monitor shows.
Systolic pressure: 175 mmHg
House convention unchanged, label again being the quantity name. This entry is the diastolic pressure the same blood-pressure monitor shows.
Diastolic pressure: 93 mmHg
